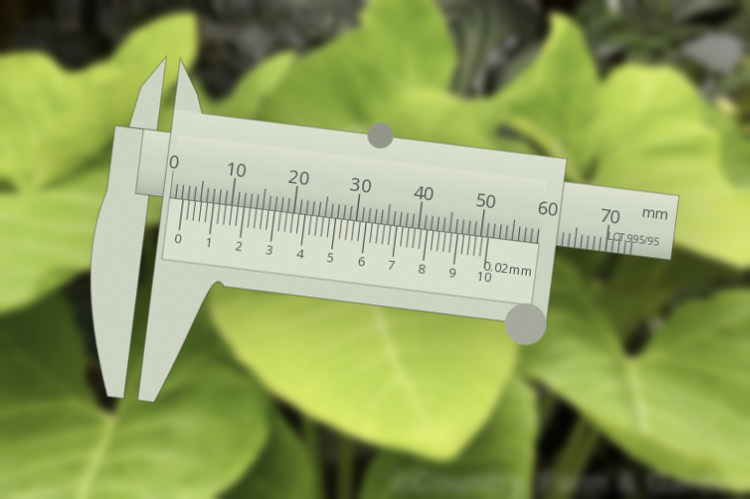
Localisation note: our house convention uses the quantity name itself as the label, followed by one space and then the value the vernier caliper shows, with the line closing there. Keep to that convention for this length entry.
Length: 2.2 mm
